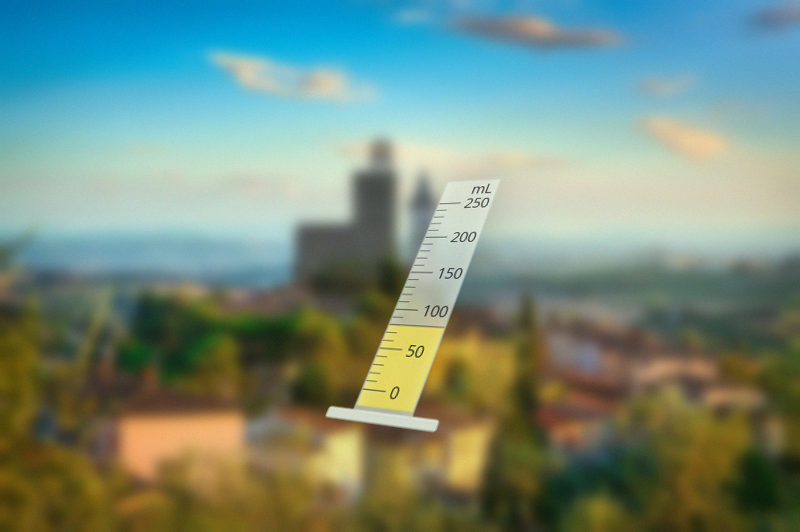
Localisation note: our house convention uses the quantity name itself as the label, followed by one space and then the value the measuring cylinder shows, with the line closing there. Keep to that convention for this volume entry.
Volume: 80 mL
